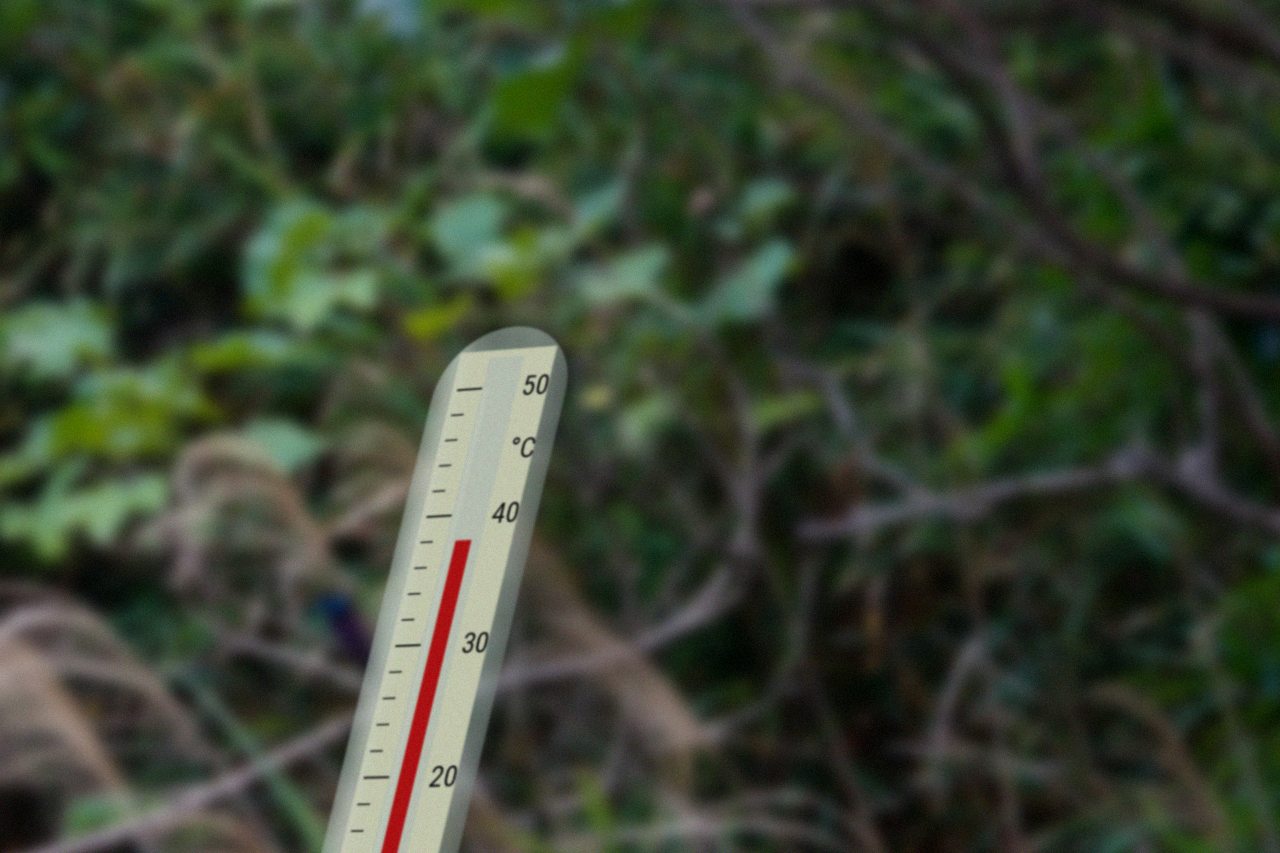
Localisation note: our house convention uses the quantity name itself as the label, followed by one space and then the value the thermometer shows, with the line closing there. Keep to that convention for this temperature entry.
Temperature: 38 °C
